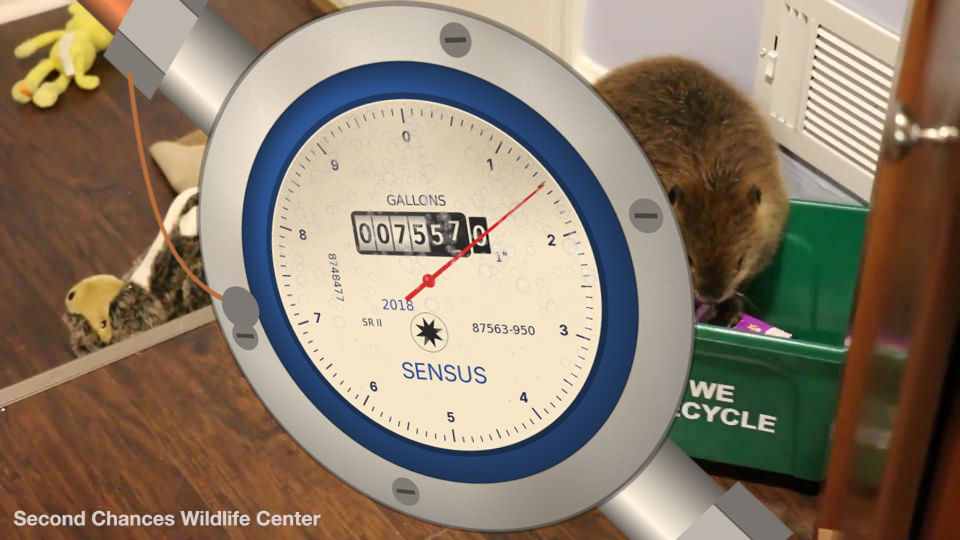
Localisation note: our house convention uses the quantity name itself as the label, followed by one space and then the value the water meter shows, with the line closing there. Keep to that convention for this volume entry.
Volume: 75571.5 gal
